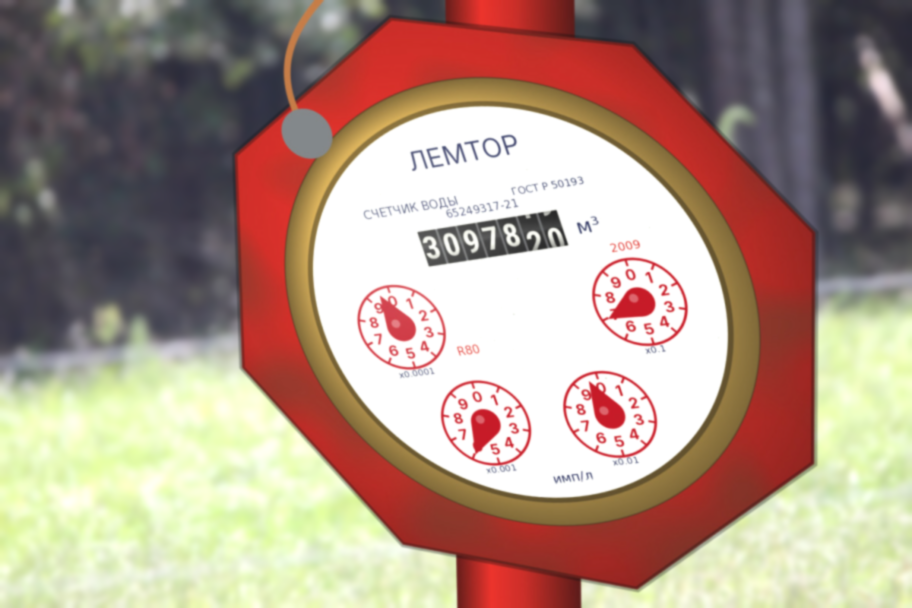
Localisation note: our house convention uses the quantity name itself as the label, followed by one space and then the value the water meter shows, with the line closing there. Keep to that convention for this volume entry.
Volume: 3097819.6959 m³
